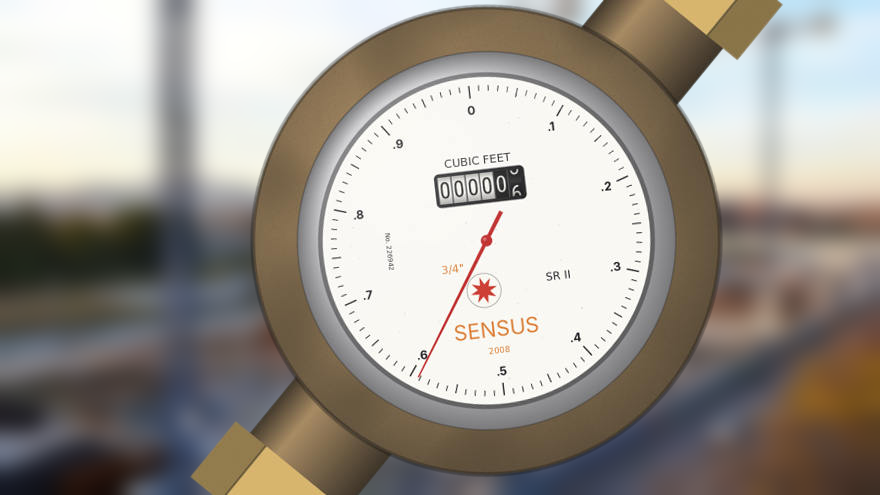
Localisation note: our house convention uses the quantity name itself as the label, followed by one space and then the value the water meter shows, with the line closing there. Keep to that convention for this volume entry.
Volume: 5.59 ft³
